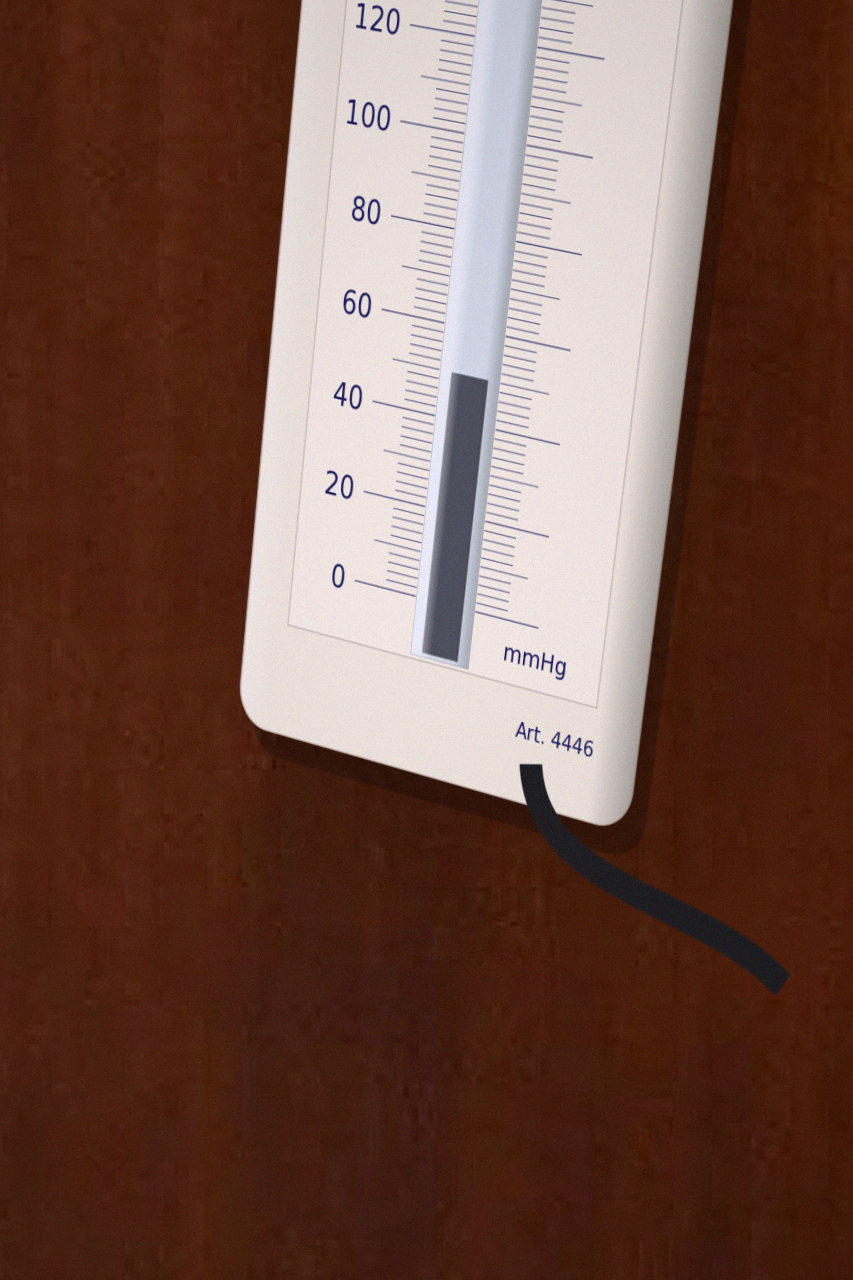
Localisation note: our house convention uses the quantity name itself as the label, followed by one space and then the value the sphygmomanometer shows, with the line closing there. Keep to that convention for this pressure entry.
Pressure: 50 mmHg
